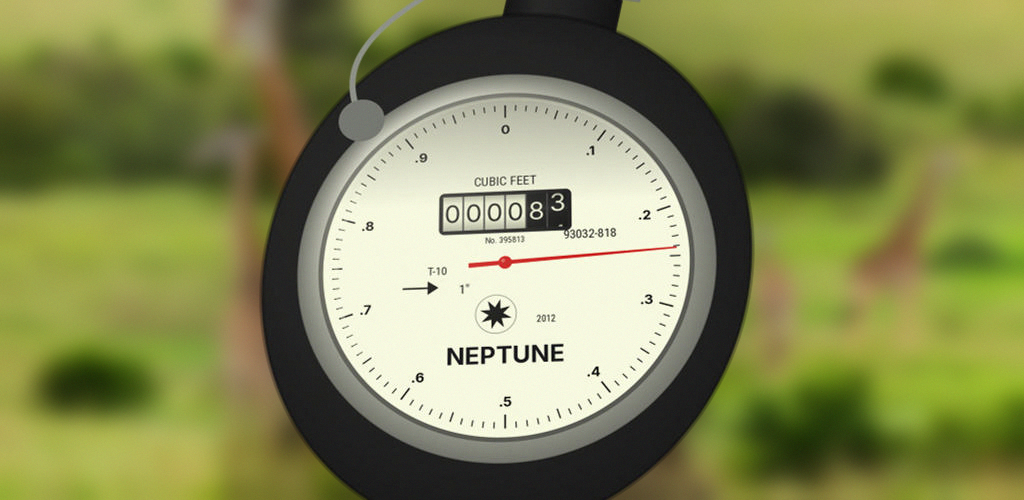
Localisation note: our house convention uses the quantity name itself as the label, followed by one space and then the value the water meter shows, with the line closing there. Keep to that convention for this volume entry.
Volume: 83.24 ft³
